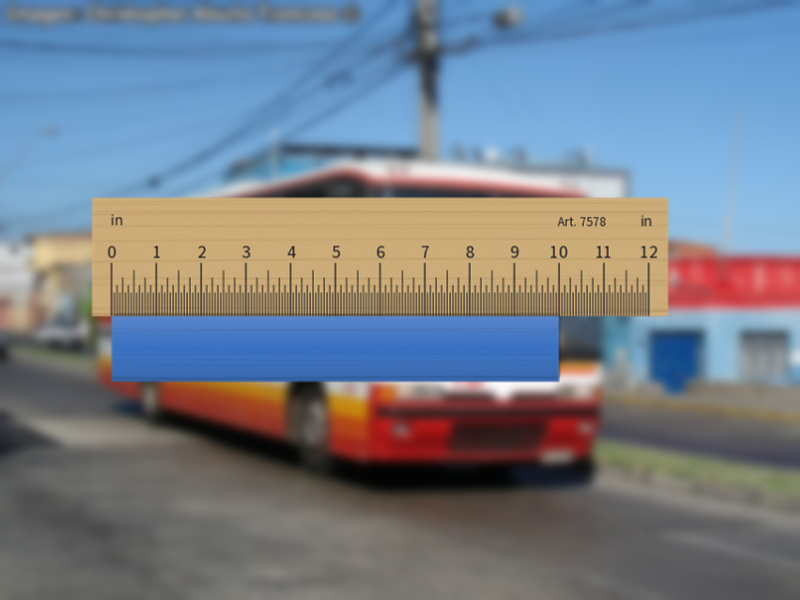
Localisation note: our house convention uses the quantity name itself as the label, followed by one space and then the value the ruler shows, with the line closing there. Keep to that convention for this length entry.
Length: 10 in
